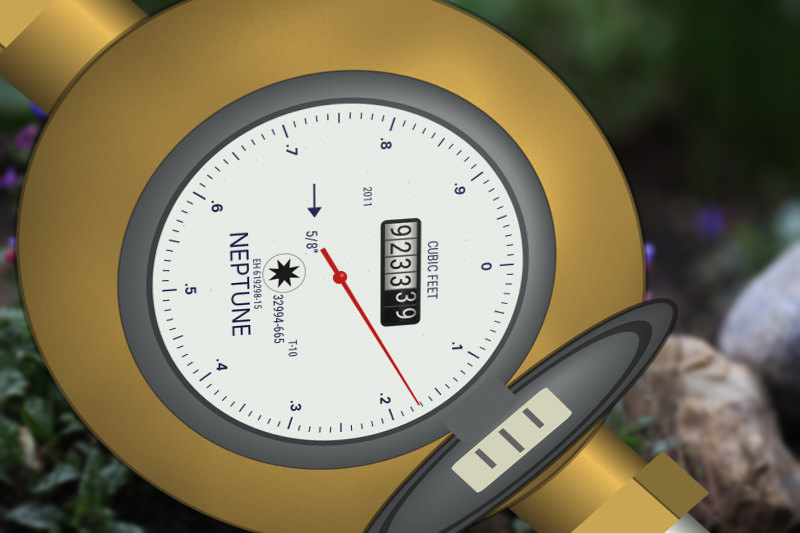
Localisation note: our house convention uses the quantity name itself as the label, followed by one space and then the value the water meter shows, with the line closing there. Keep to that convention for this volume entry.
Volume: 923339.17 ft³
